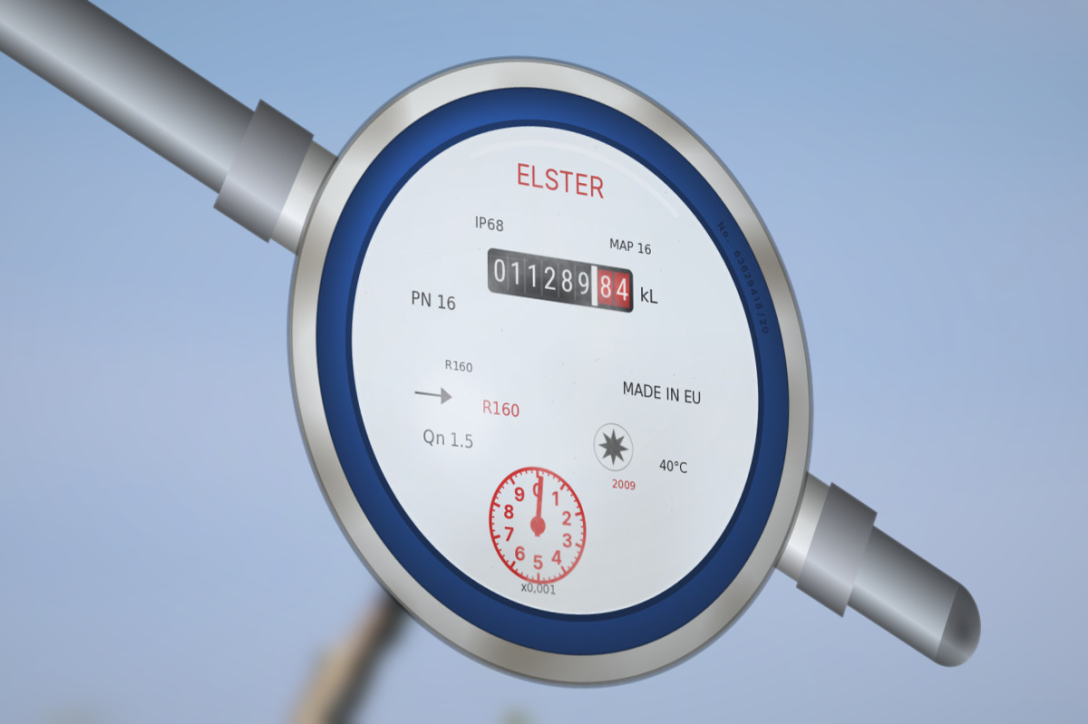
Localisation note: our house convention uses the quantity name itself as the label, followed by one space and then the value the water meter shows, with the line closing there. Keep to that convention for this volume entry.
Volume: 11289.840 kL
